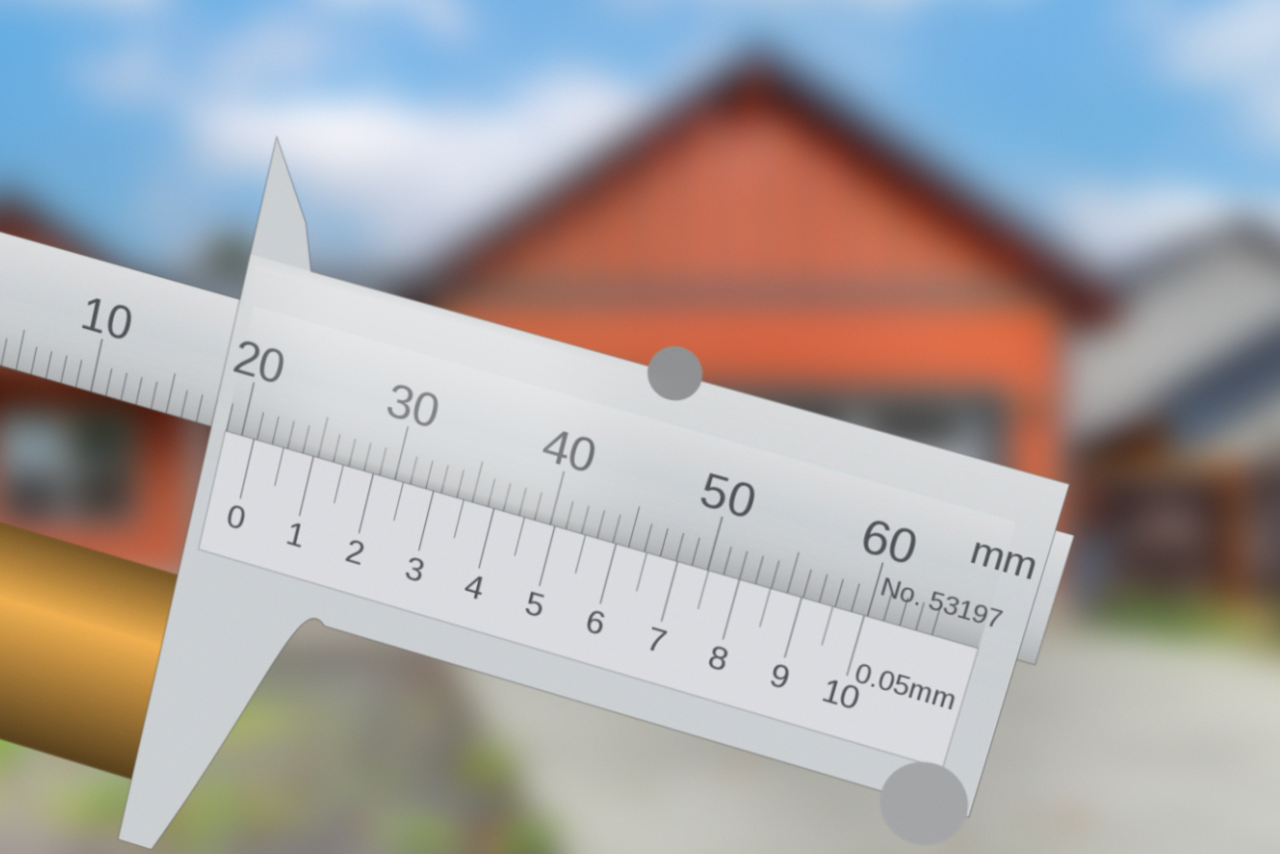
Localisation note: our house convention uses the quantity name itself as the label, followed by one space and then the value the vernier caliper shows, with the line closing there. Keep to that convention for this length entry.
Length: 20.8 mm
